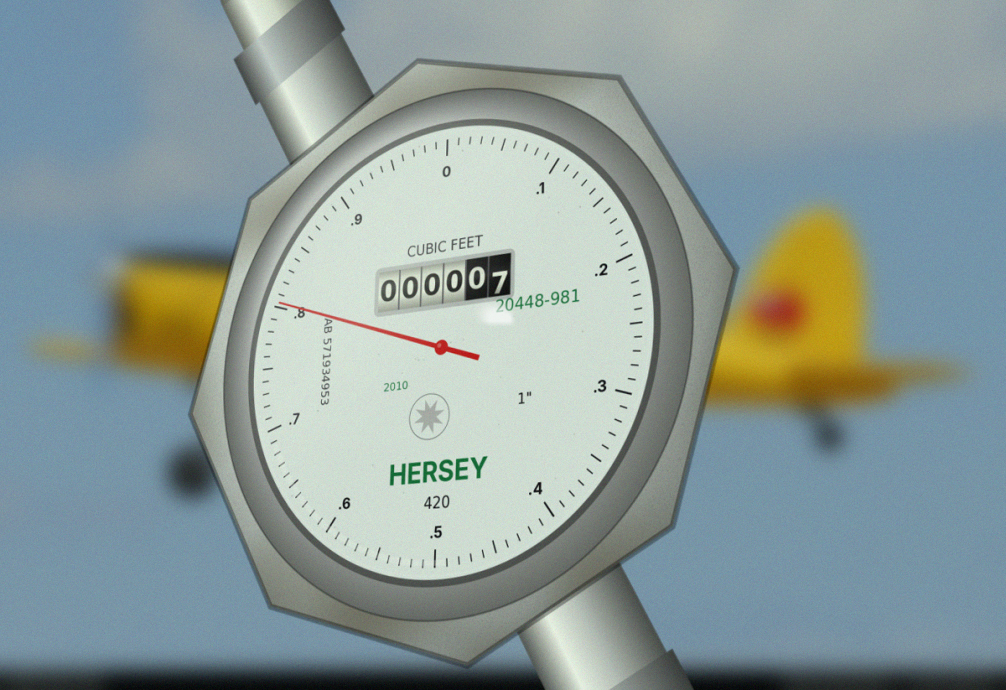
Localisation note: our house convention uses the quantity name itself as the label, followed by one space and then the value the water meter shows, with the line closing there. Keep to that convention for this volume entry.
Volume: 6.80 ft³
